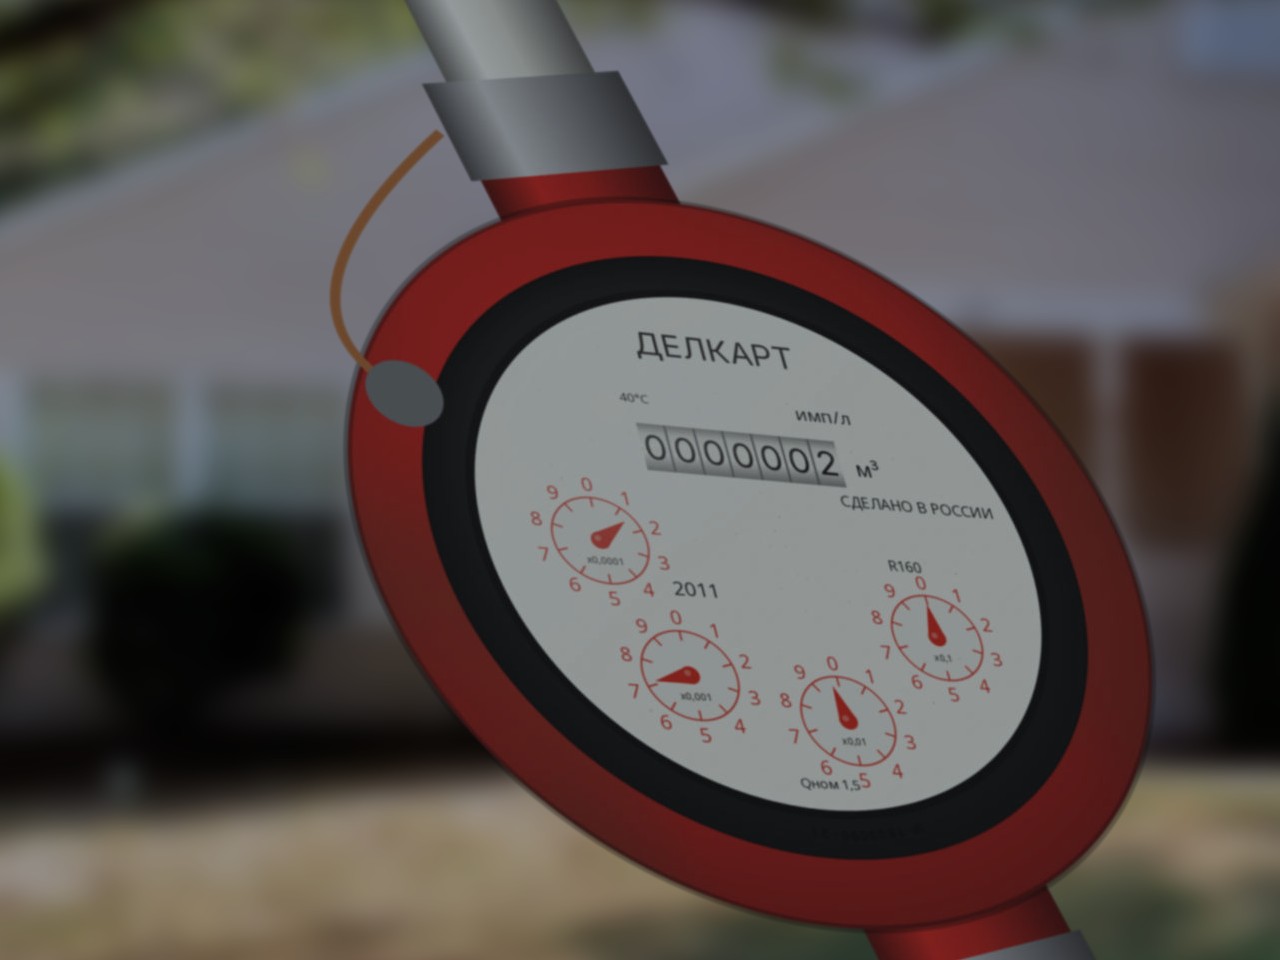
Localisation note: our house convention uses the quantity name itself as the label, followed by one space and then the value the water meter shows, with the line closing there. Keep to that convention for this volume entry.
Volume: 1.9971 m³
